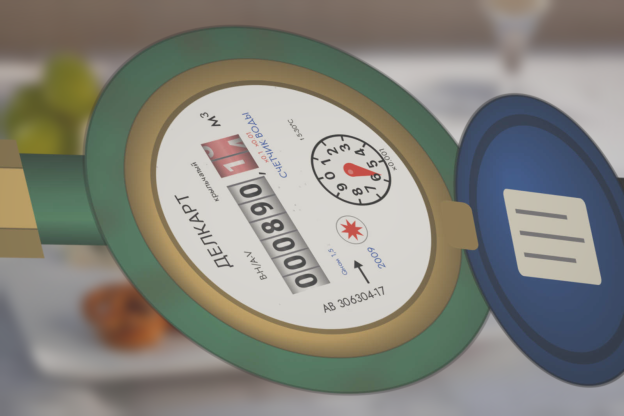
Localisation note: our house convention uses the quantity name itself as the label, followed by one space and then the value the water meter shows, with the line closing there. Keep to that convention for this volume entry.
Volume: 890.135 m³
